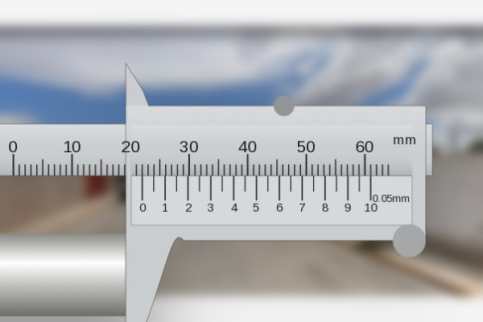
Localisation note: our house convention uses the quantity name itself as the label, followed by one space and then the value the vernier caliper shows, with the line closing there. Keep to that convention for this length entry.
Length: 22.0 mm
